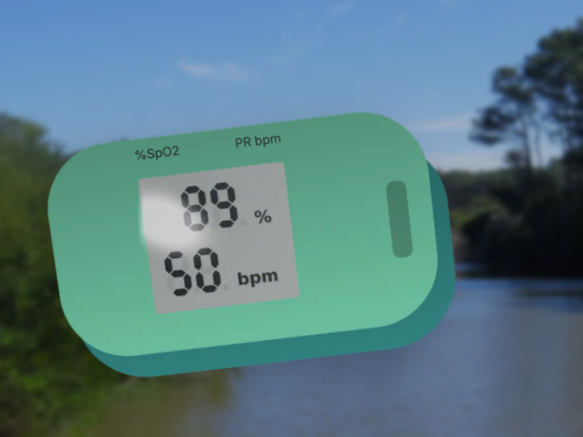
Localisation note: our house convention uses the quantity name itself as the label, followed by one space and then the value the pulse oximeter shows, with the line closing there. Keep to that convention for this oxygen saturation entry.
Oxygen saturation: 89 %
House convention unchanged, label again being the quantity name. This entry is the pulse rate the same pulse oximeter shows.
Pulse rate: 50 bpm
